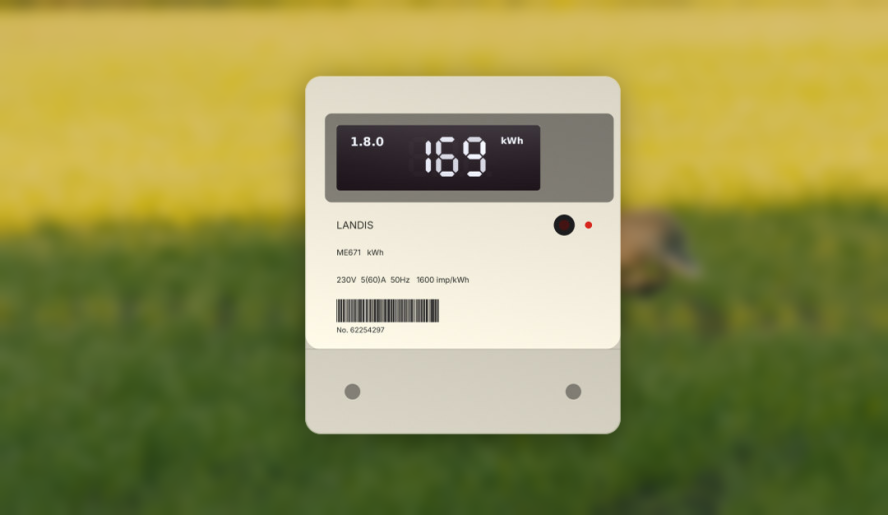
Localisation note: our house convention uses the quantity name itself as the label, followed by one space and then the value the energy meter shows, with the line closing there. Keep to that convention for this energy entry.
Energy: 169 kWh
